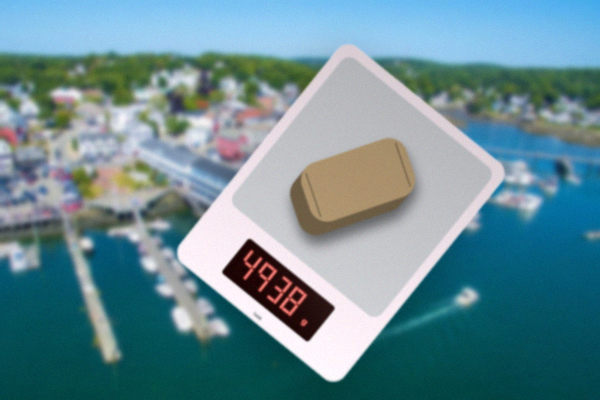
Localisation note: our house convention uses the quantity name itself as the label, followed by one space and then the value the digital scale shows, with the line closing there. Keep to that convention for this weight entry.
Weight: 4938 g
